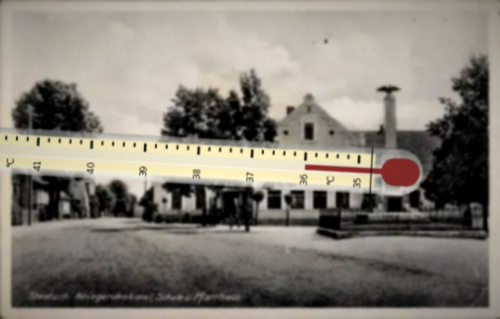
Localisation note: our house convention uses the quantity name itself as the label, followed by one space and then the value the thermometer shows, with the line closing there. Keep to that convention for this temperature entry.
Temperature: 36 °C
